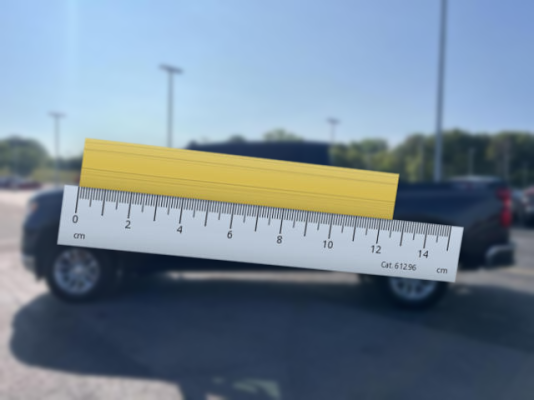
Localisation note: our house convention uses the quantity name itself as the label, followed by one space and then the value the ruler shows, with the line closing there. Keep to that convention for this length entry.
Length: 12.5 cm
